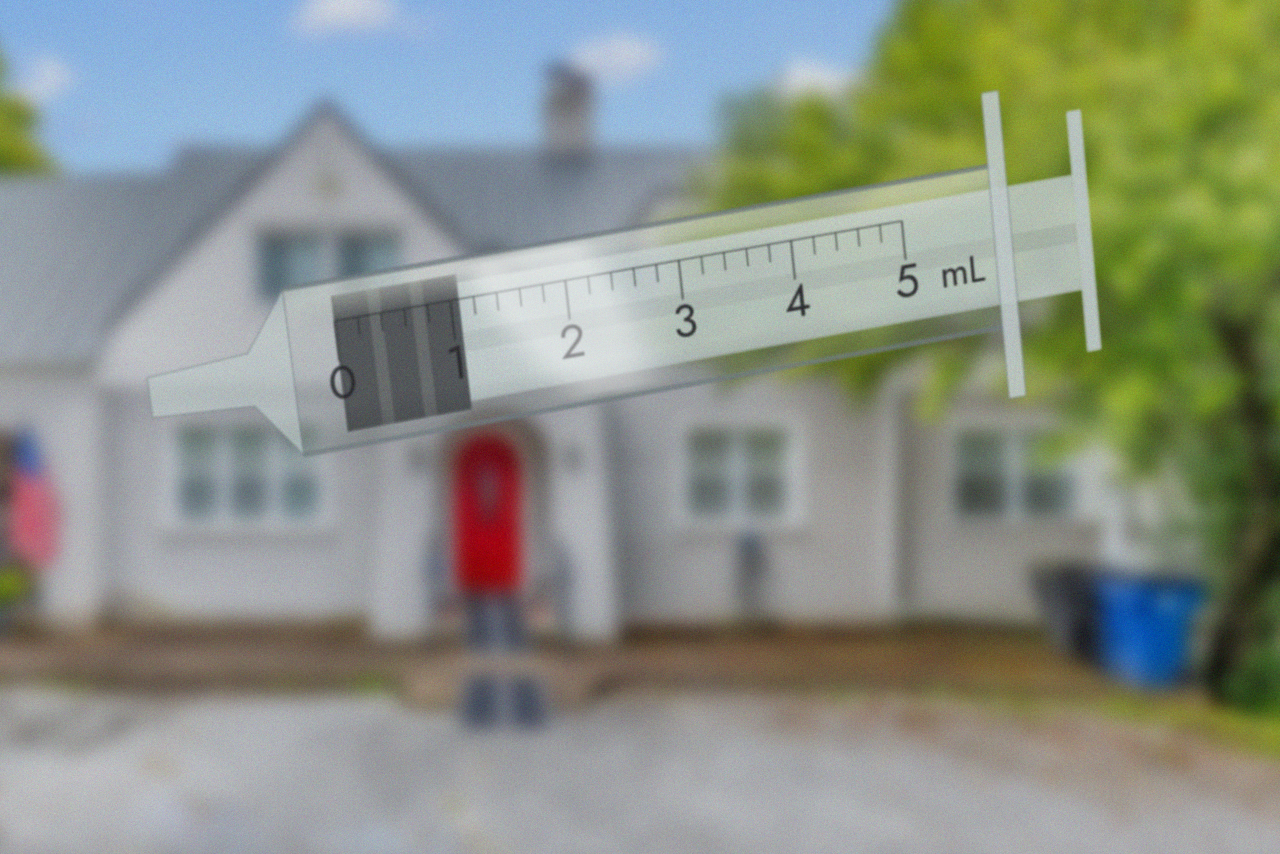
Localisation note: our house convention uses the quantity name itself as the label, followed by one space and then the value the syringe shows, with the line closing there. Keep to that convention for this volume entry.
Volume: 0 mL
